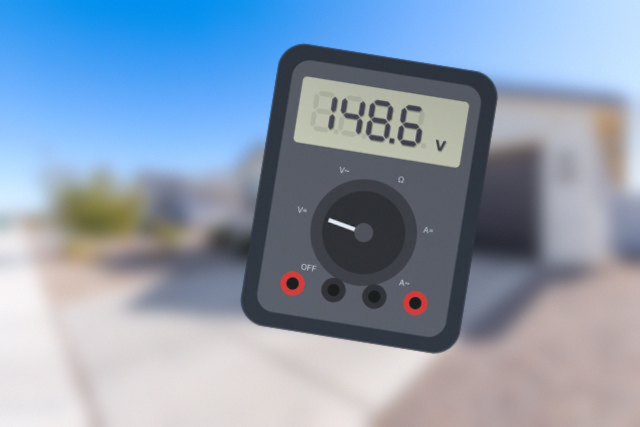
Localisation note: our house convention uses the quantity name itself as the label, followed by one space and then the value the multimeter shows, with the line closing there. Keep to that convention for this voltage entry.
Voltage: 148.6 V
